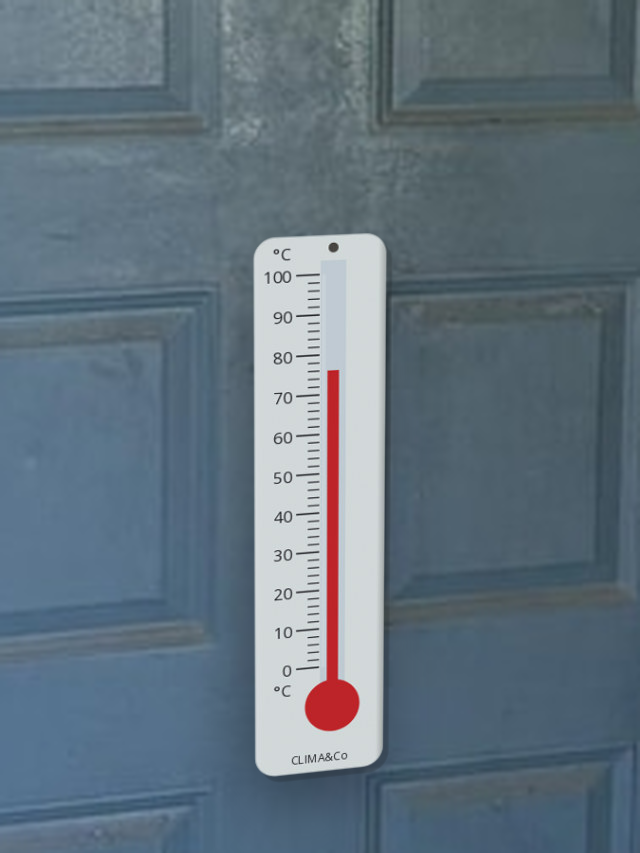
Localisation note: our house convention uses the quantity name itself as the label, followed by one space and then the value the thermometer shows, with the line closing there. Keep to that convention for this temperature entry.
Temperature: 76 °C
